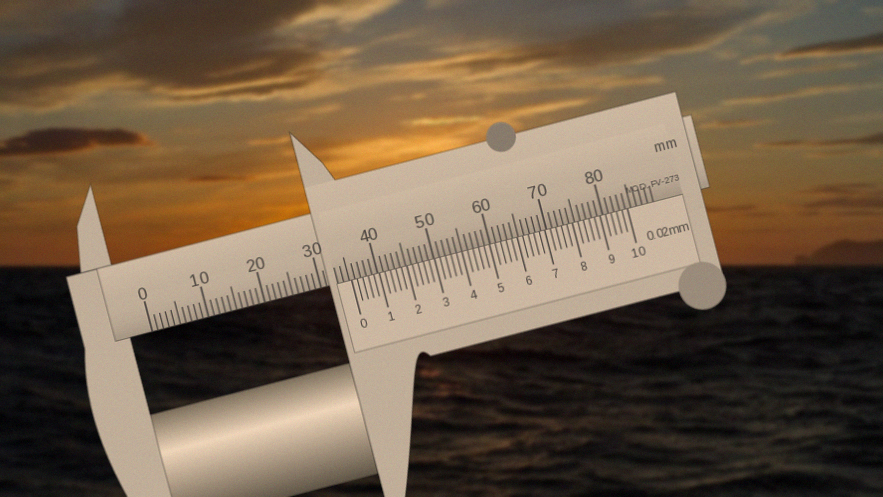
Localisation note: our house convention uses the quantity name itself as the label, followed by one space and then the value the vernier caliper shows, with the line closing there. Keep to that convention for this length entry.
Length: 35.4 mm
